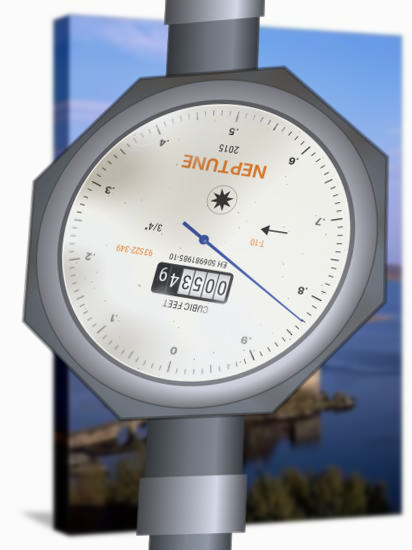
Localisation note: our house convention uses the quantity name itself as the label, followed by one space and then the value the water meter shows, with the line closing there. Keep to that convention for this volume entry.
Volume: 5348.83 ft³
